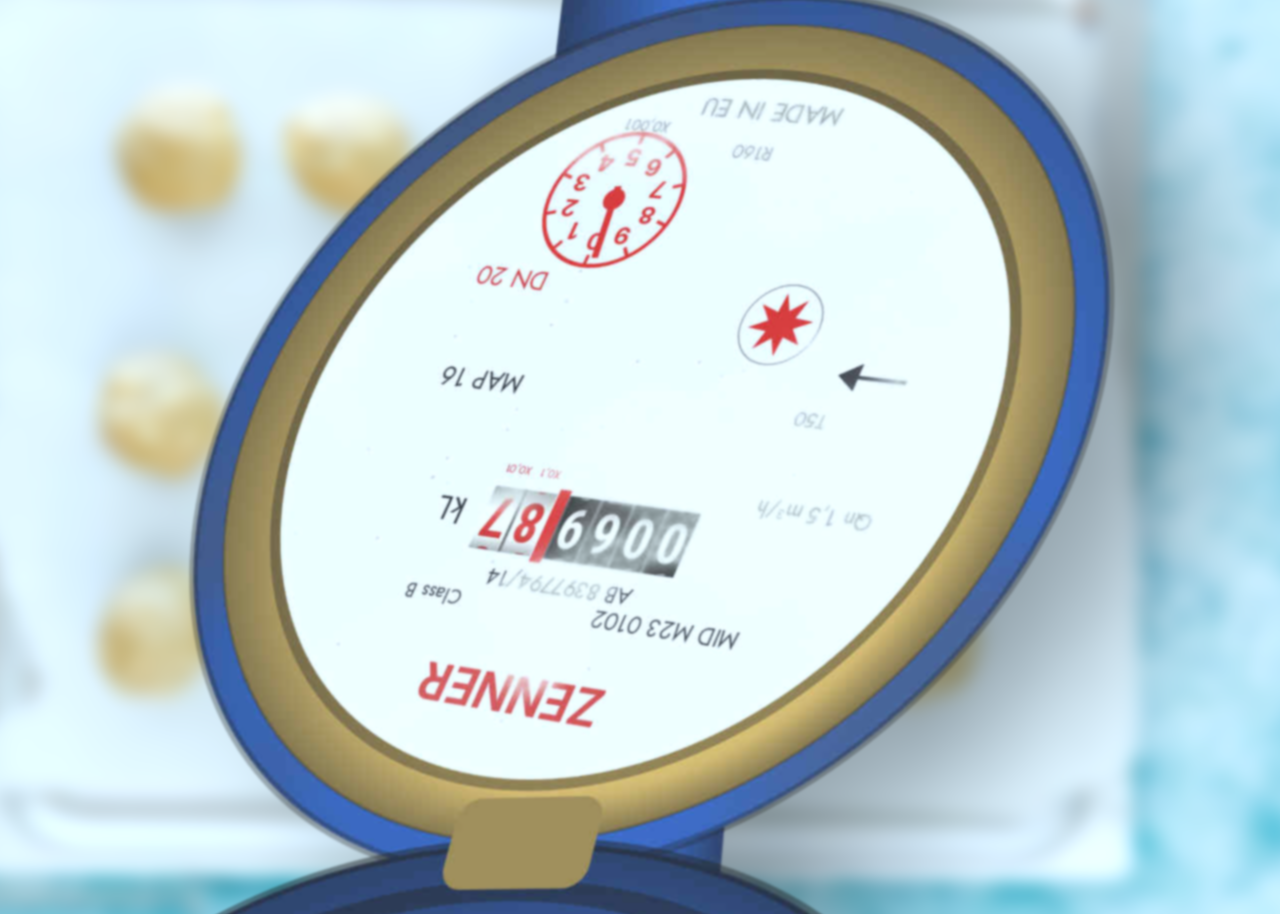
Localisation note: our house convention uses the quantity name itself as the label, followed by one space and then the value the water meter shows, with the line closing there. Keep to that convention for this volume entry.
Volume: 69.869 kL
